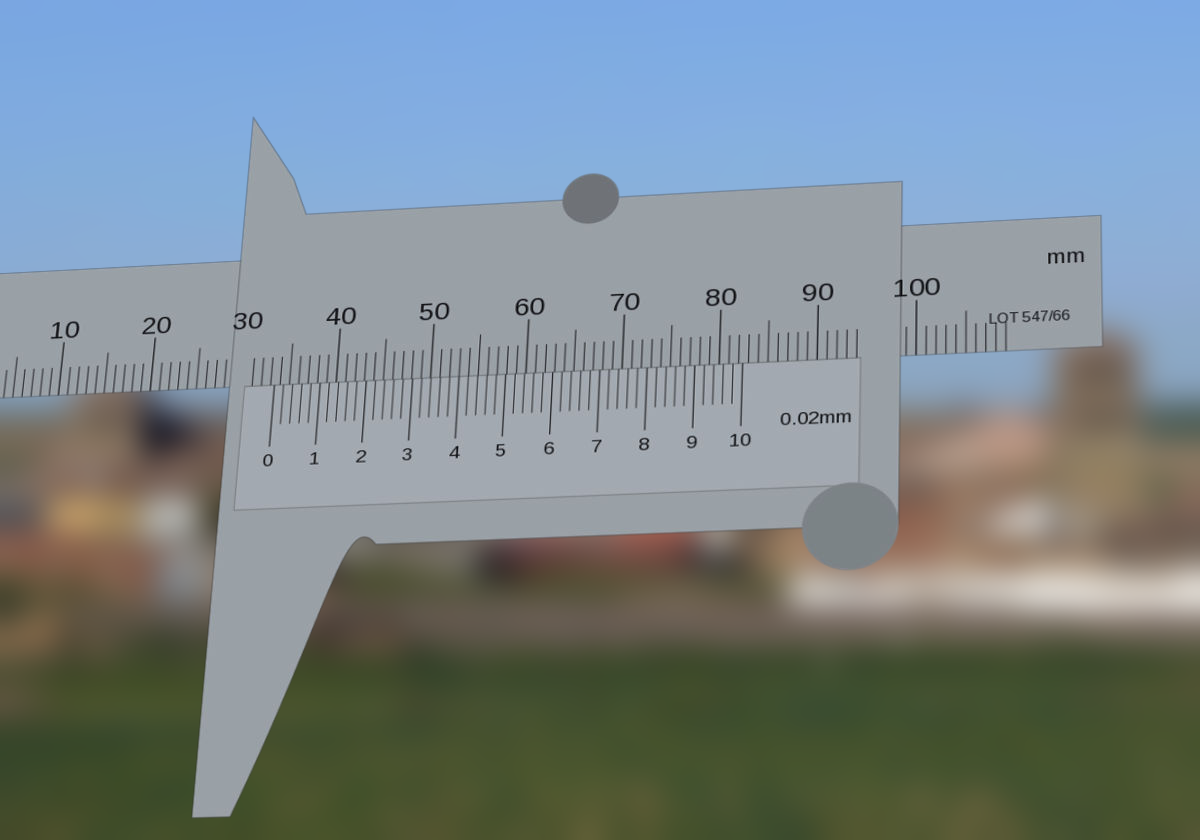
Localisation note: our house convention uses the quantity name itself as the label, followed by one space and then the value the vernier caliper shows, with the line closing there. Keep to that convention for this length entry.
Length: 33.4 mm
